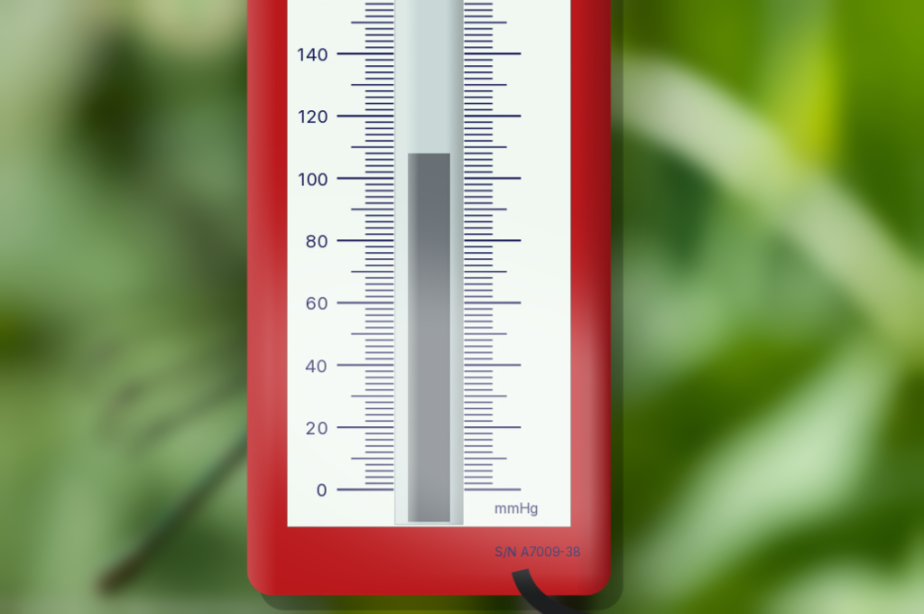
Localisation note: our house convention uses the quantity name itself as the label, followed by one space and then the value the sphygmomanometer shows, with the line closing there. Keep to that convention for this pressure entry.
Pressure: 108 mmHg
